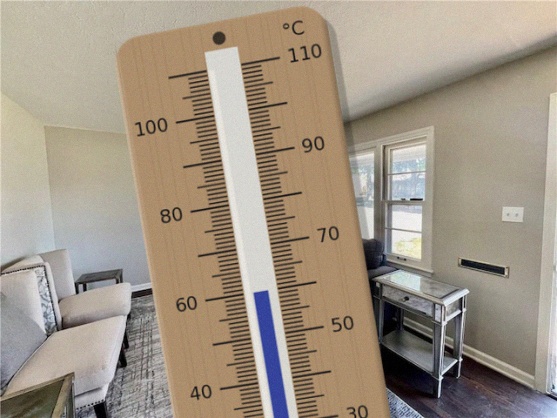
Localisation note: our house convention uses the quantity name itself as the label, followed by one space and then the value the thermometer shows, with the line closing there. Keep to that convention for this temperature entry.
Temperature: 60 °C
